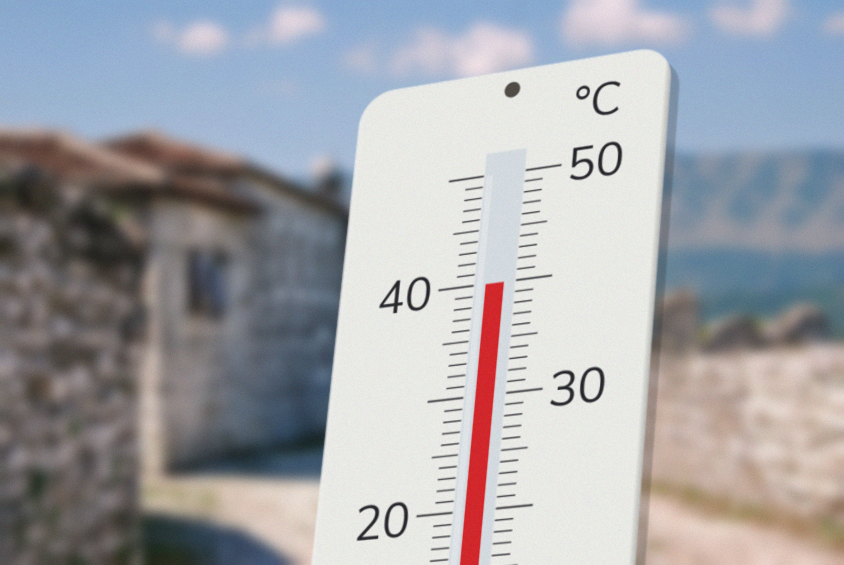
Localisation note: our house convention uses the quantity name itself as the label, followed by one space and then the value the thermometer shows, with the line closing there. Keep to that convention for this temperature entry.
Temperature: 40 °C
